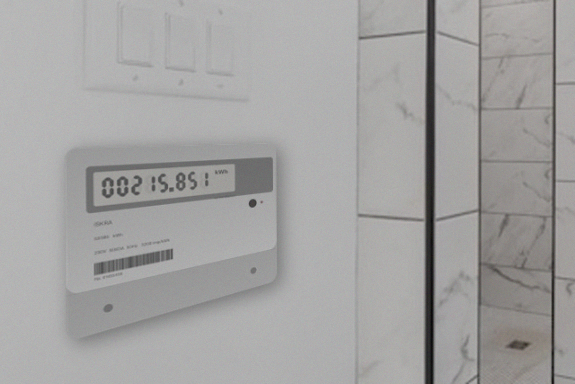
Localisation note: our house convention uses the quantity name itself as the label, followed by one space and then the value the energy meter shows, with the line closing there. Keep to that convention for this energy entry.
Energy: 215.851 kWh
